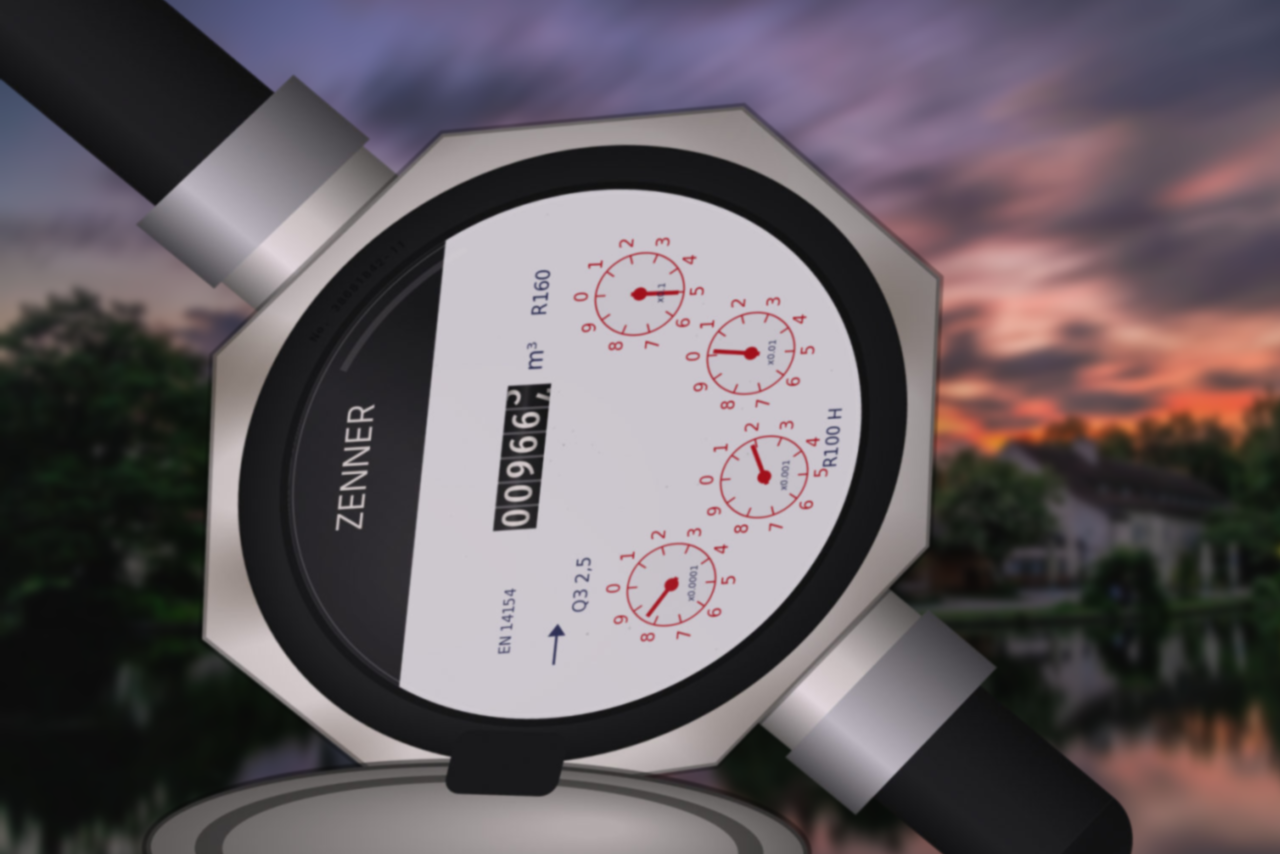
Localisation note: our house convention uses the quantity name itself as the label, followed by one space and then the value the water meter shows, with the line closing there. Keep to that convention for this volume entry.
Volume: 9663.5018 m³
